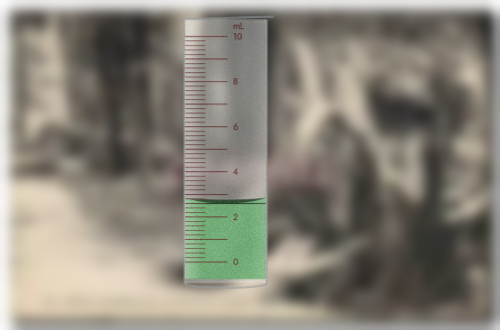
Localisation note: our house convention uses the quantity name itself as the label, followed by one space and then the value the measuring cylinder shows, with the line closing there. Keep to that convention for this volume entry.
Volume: 2.6 mL
